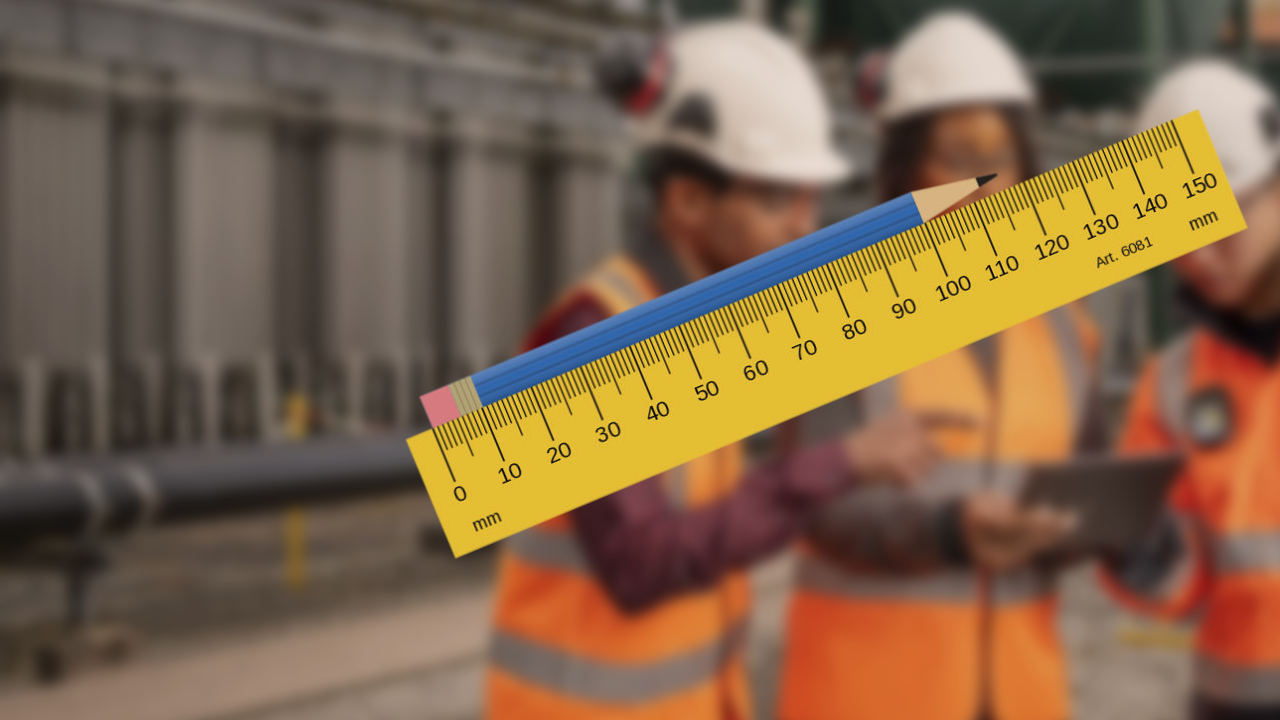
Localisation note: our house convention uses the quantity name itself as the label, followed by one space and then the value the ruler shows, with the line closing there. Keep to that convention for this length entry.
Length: 116 mm
